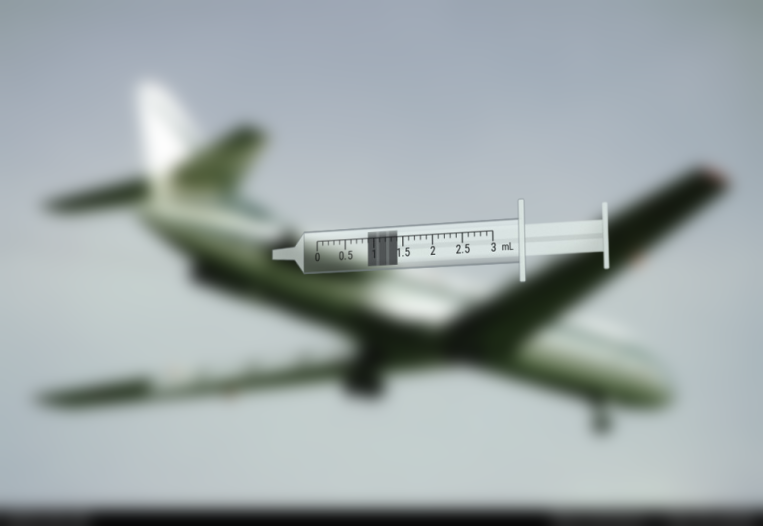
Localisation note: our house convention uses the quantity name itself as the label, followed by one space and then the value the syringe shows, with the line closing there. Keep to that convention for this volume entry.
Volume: 0.9 mL
